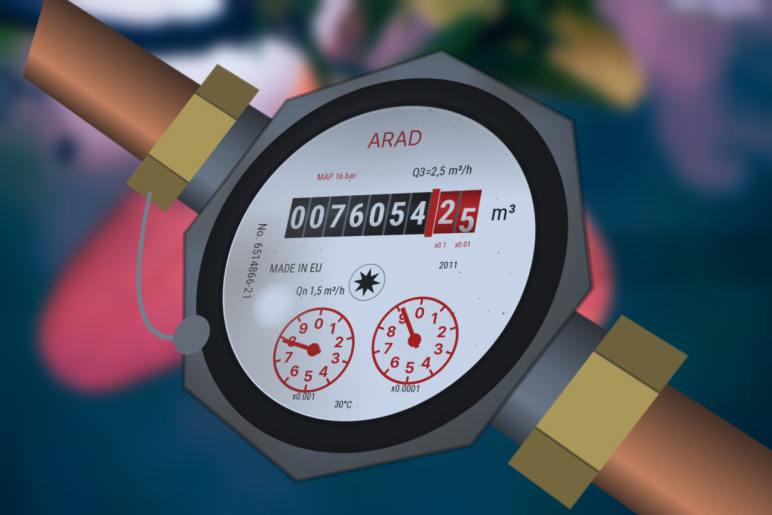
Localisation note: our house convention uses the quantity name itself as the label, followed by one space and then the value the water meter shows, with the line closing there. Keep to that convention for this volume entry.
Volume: 76054.2479 m³
